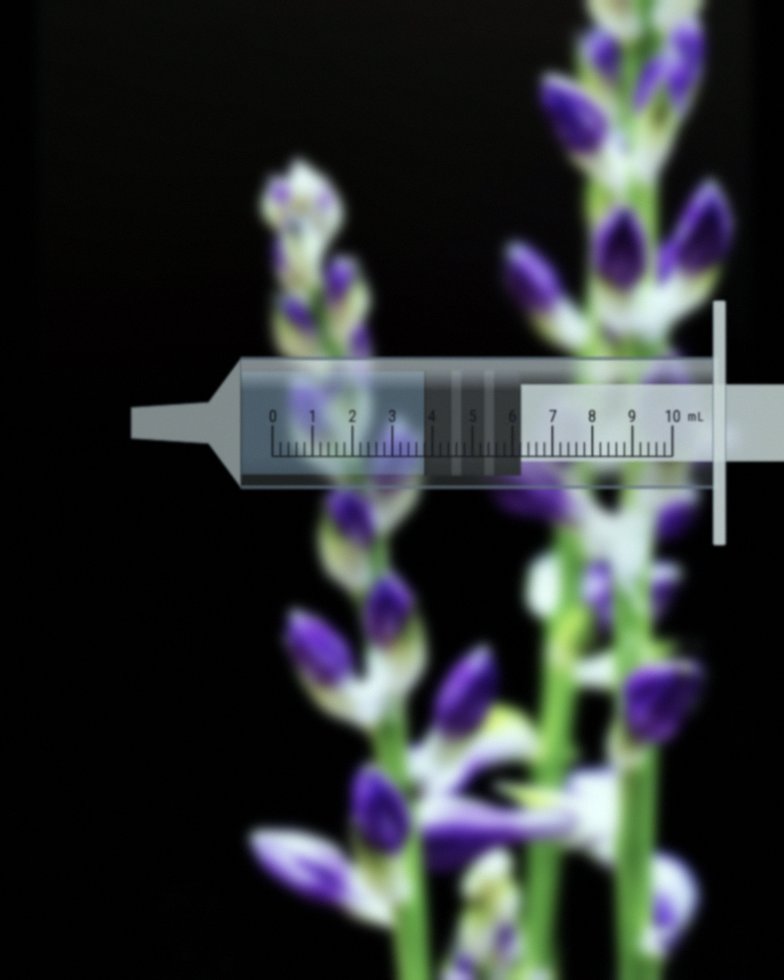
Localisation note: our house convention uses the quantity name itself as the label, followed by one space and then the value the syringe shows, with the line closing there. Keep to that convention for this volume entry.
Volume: 3.8 mL
